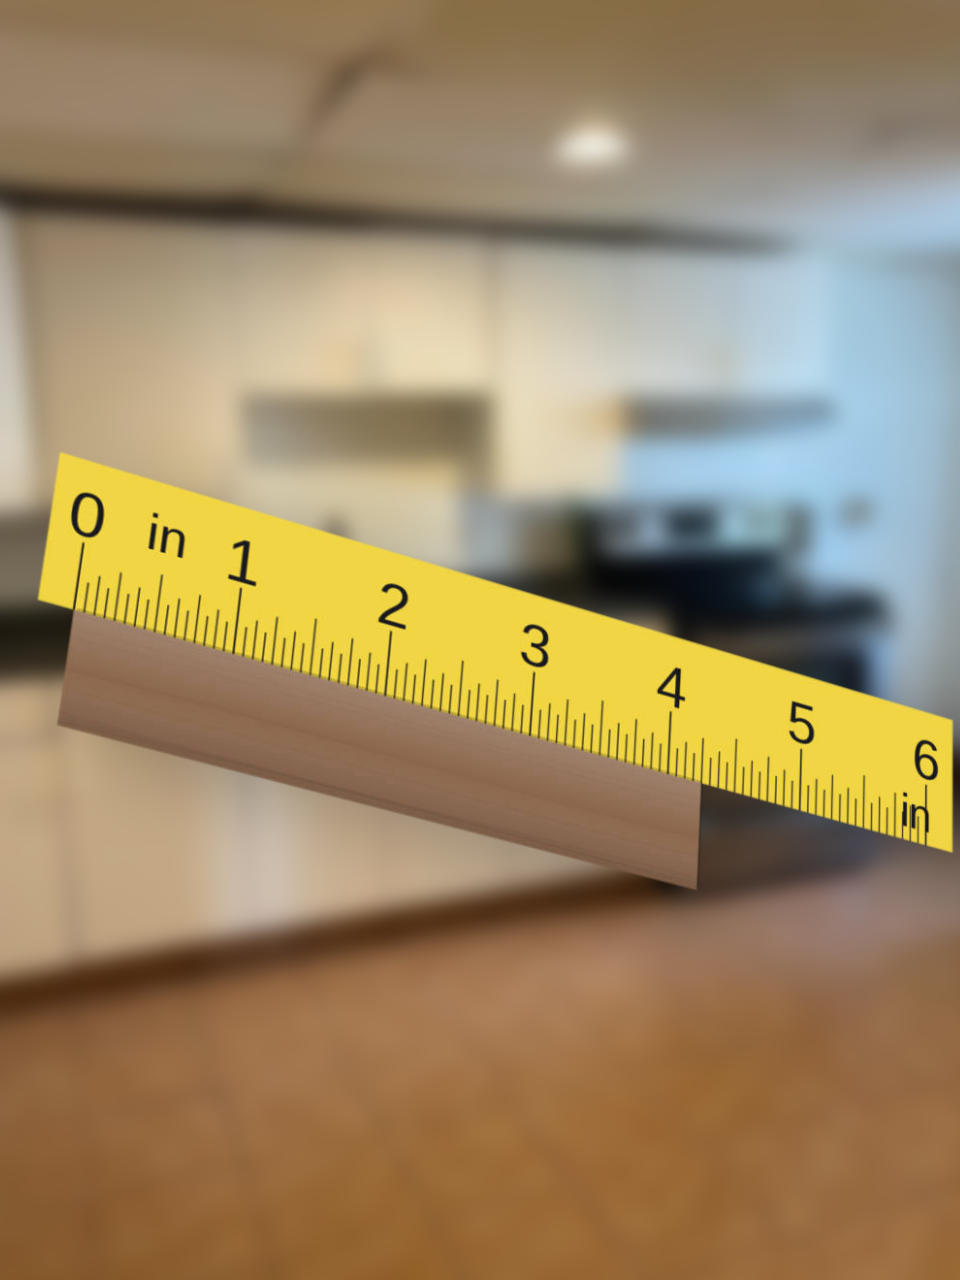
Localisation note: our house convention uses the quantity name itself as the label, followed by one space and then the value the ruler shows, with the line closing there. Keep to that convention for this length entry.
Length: 4.25 in
